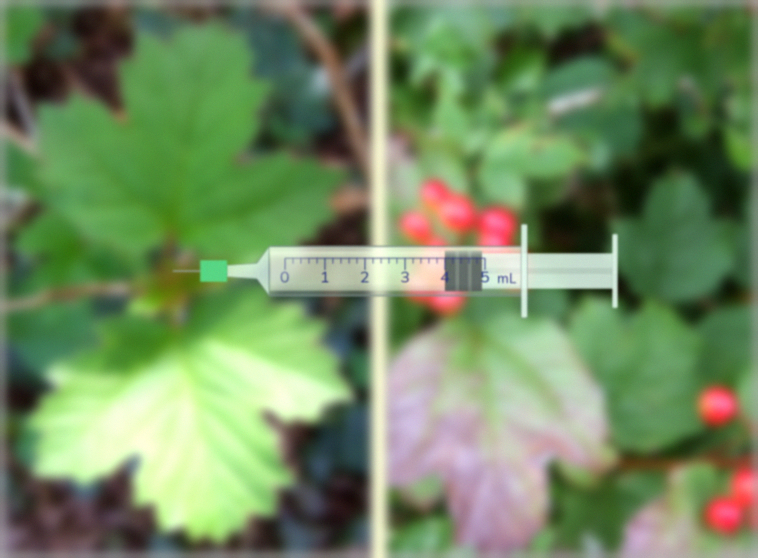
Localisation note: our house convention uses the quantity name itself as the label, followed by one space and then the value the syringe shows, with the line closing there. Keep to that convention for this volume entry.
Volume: 4 mL
